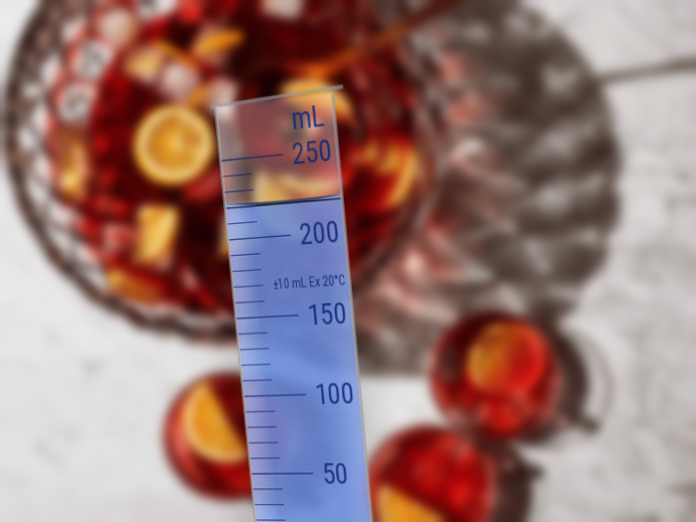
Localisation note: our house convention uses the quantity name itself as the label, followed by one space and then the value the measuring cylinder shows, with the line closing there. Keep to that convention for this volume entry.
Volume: 220 mL
